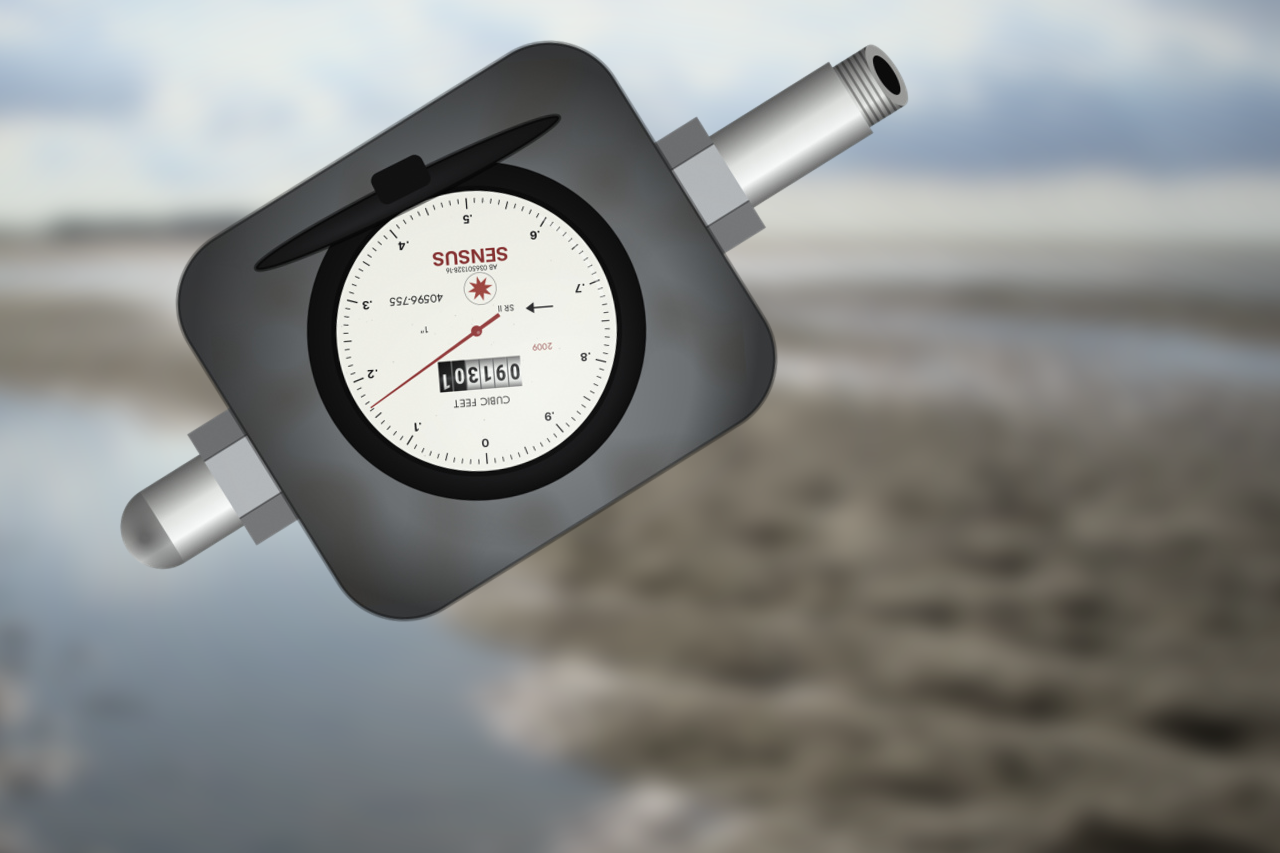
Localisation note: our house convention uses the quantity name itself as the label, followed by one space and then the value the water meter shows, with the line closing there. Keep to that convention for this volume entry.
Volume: 91301.16 ft³
